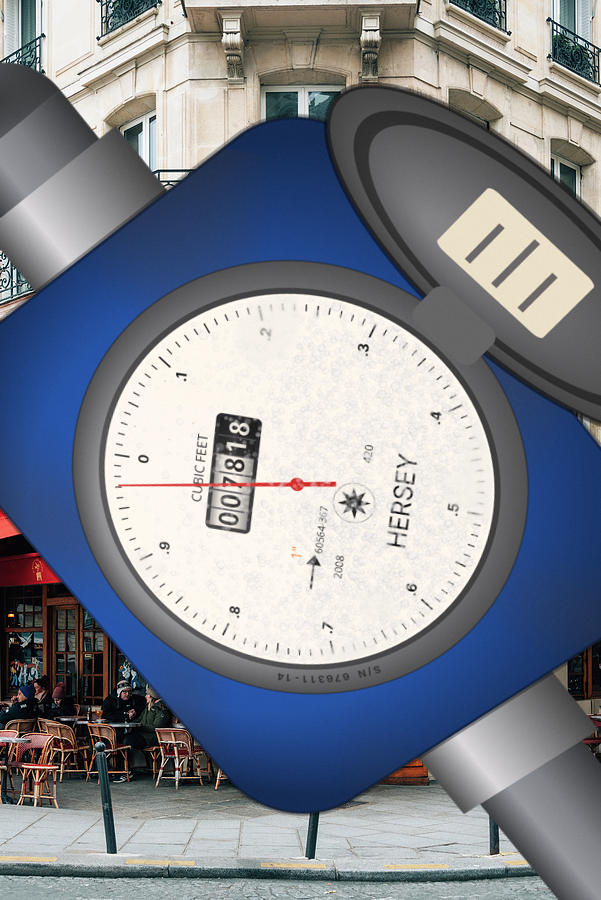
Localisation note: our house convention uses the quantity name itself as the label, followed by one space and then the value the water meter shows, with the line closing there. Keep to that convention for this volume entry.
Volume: 7817.97 ft³
